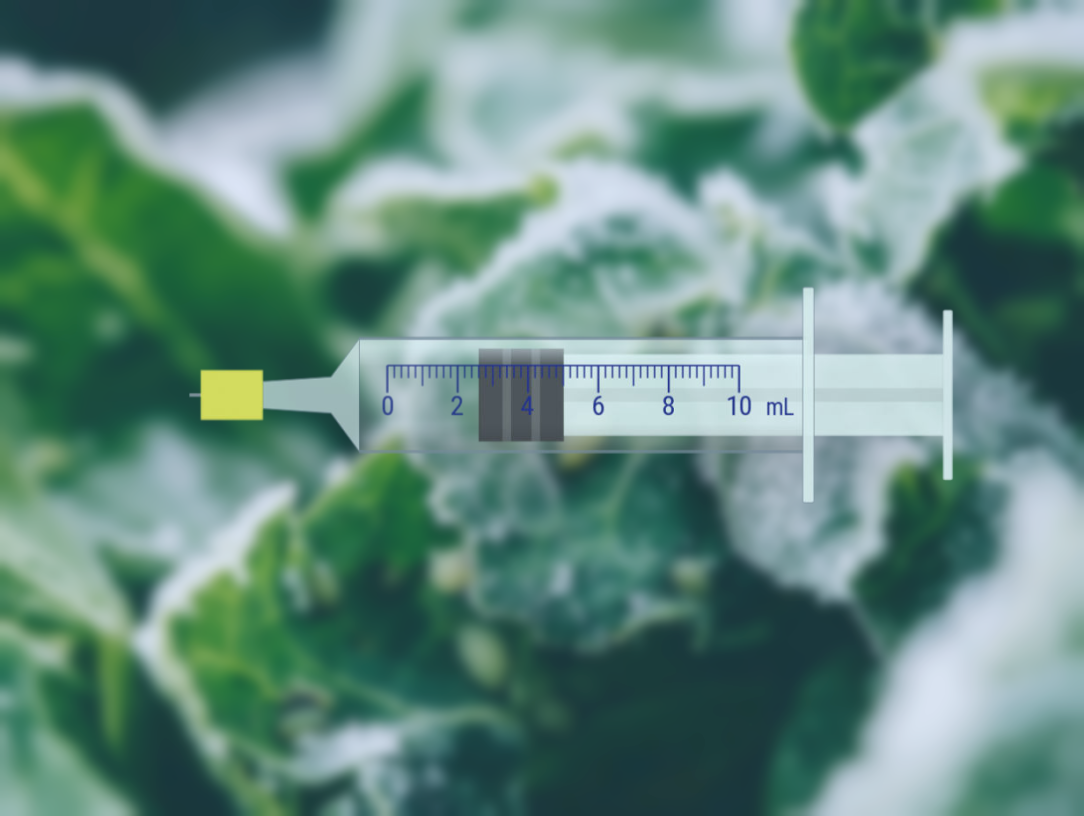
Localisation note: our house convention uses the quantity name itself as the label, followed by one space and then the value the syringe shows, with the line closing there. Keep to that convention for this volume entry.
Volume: 2.6 mL
